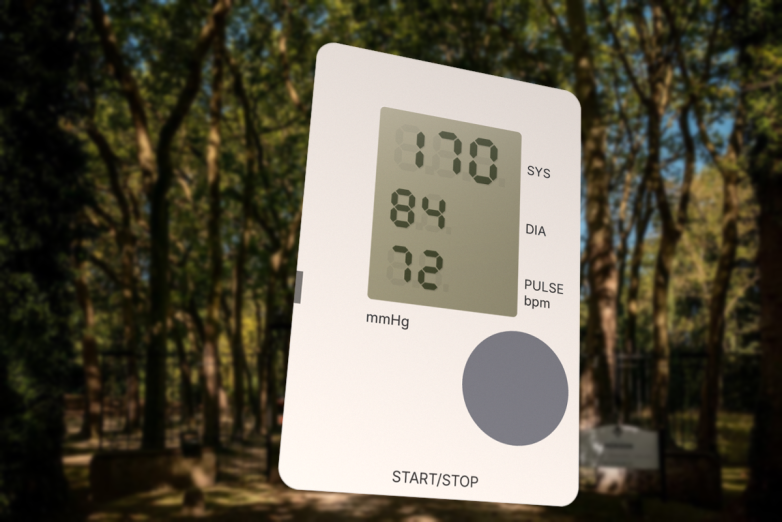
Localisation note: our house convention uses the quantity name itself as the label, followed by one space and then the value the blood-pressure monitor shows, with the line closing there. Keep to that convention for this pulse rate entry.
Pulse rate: 72 bpm
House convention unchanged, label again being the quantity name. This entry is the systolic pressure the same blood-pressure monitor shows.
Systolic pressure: 170 mmHg
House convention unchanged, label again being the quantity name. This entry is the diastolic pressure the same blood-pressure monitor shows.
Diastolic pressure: 84 mmHg
